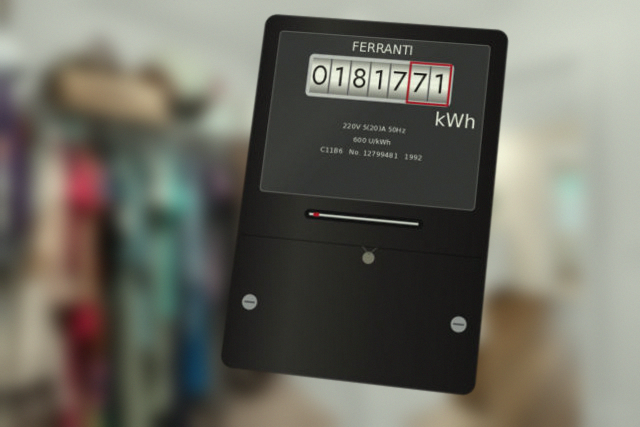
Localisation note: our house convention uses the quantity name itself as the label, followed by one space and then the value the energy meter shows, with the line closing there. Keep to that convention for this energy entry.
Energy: 1817.71 kWh
